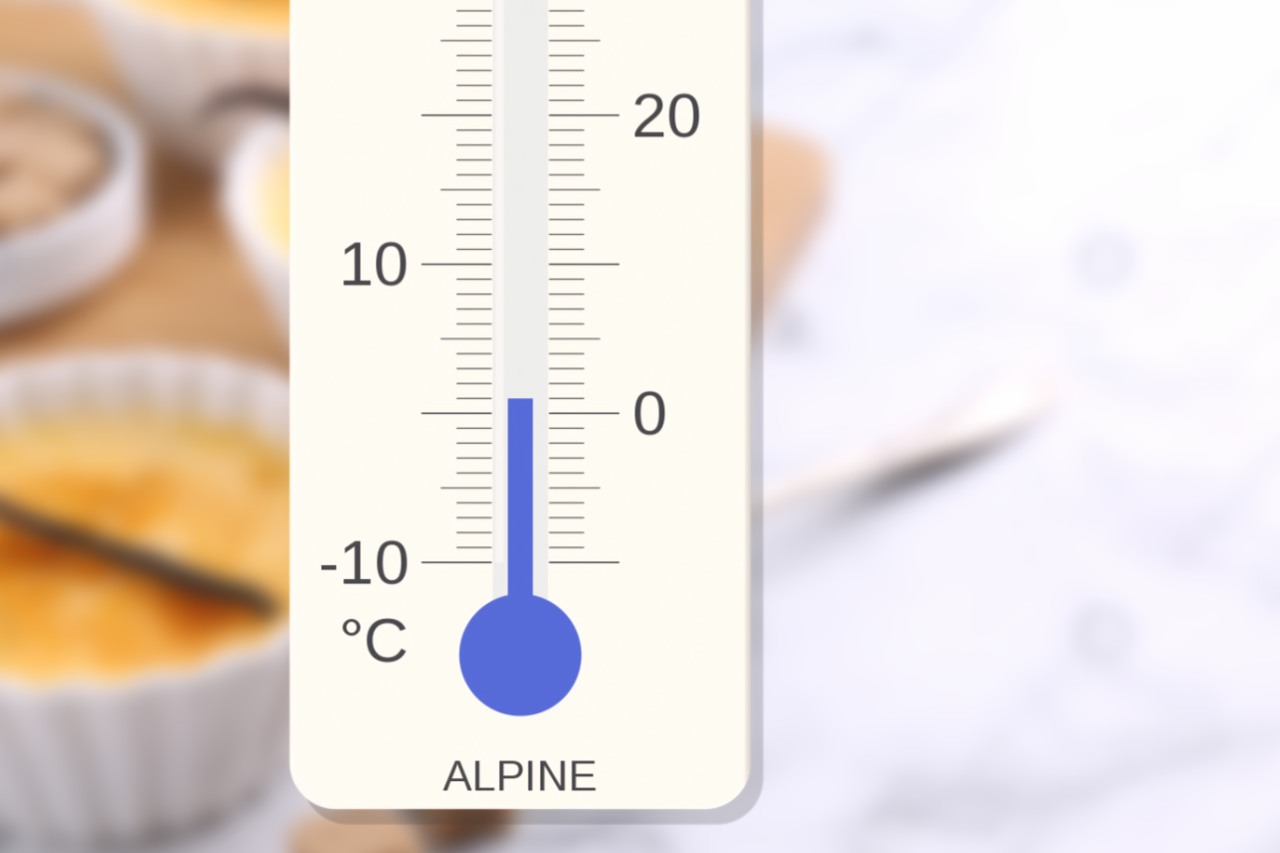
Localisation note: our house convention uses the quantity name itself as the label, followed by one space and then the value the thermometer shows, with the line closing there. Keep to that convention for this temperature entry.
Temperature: 1 °C
